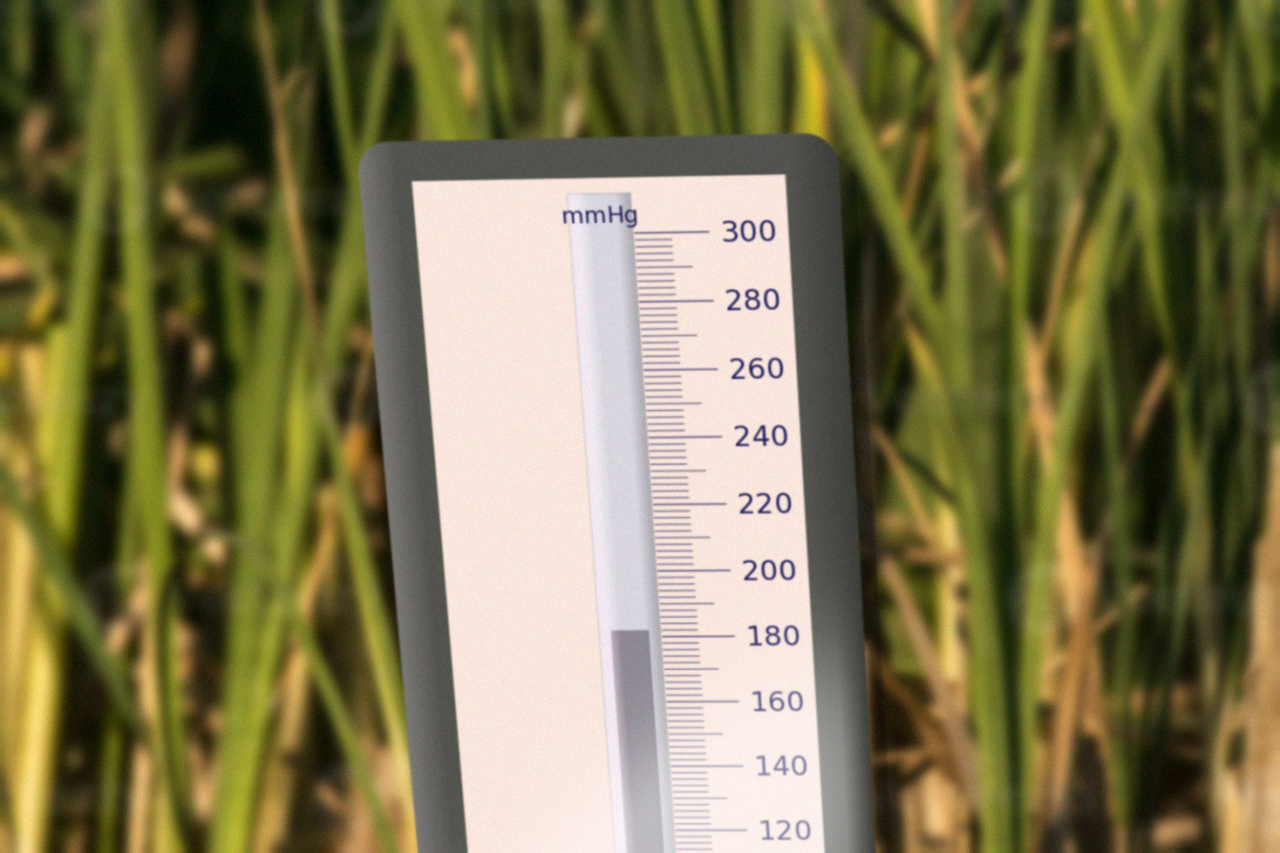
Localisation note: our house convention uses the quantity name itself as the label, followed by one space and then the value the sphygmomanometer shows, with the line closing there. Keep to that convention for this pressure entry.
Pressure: 182 mmHg
